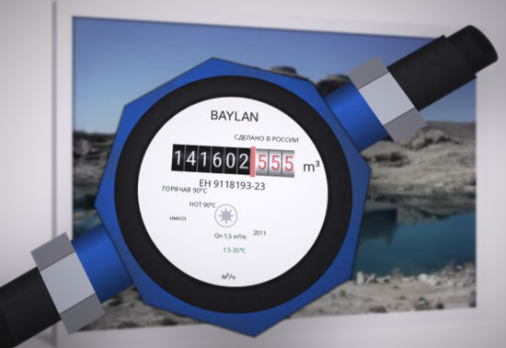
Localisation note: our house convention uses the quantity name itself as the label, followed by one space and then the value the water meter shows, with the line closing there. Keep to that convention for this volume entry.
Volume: 141602.555 m³
